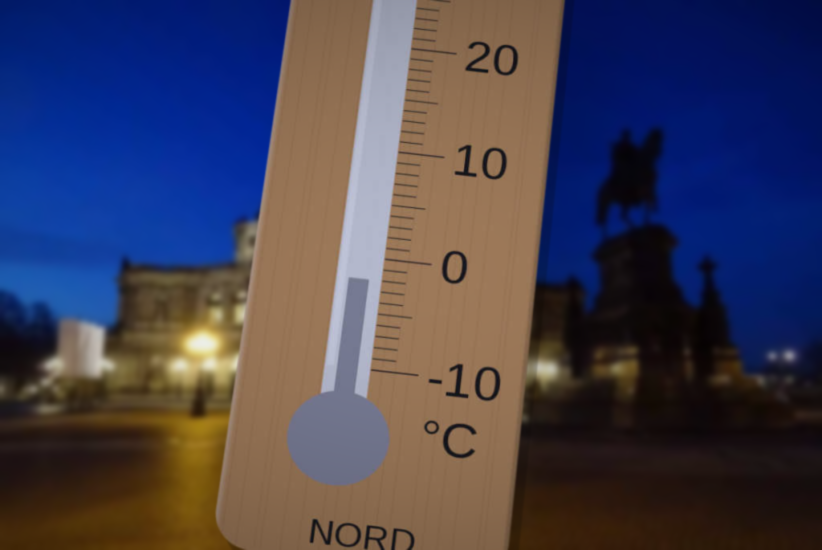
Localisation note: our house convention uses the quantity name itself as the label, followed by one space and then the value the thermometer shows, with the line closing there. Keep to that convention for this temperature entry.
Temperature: -2 °C
